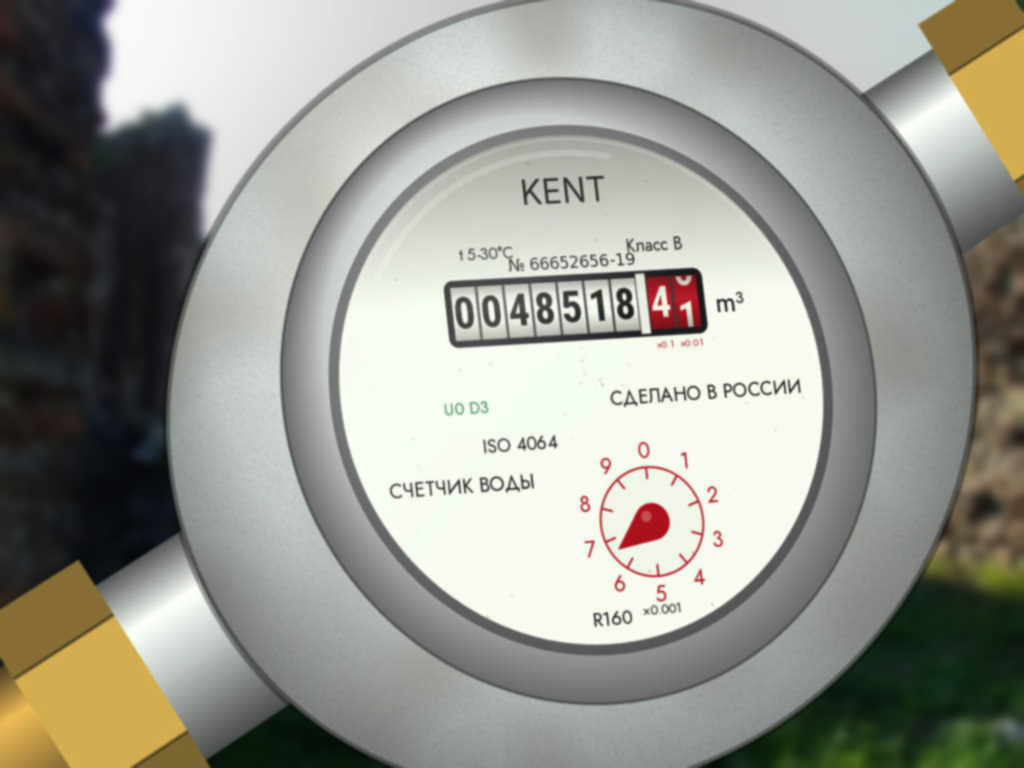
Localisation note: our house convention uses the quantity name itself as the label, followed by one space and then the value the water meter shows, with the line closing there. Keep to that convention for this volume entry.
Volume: 48518.406 m³
